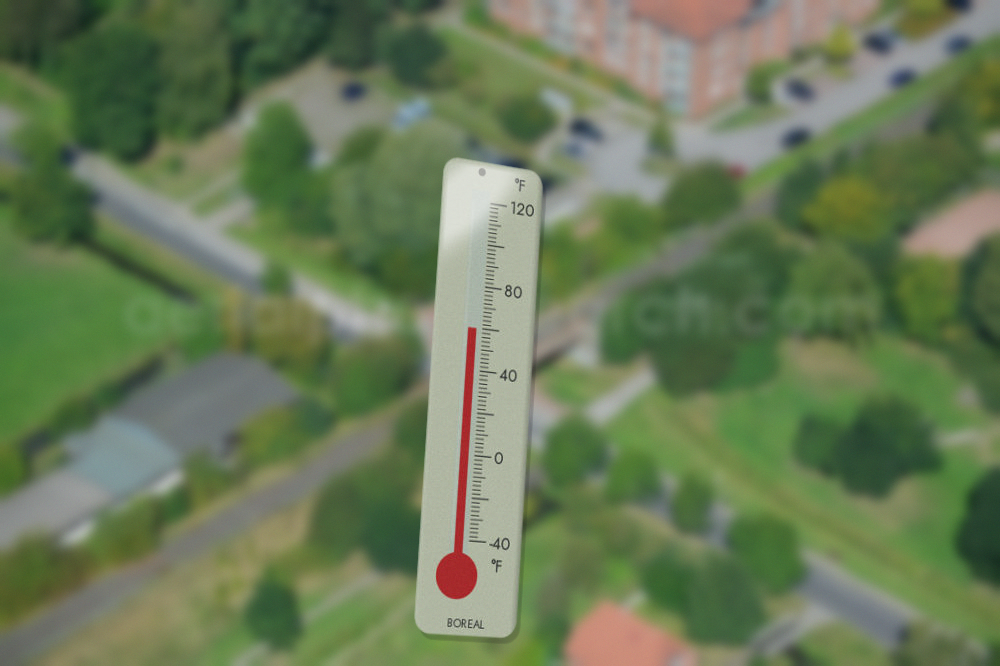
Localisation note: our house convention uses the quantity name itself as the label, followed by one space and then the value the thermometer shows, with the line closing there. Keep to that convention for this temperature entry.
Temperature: 60 °F
